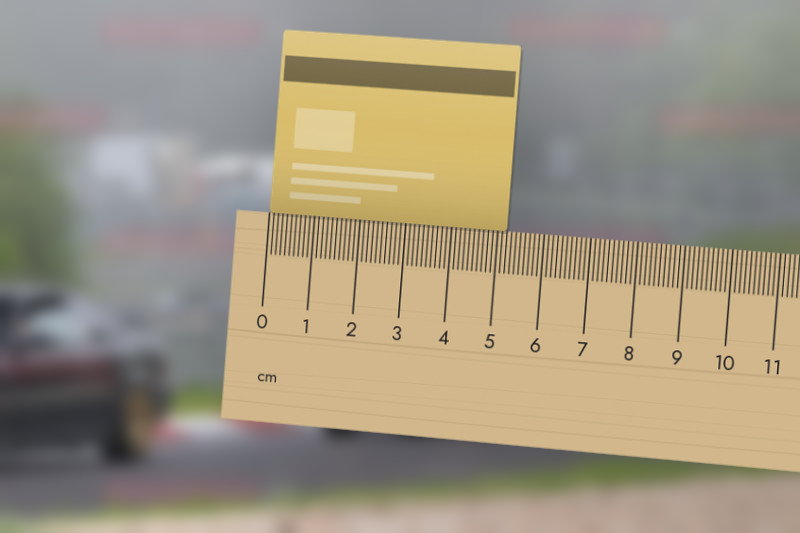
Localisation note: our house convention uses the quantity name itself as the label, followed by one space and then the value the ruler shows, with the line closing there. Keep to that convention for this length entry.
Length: 5.2 cm
